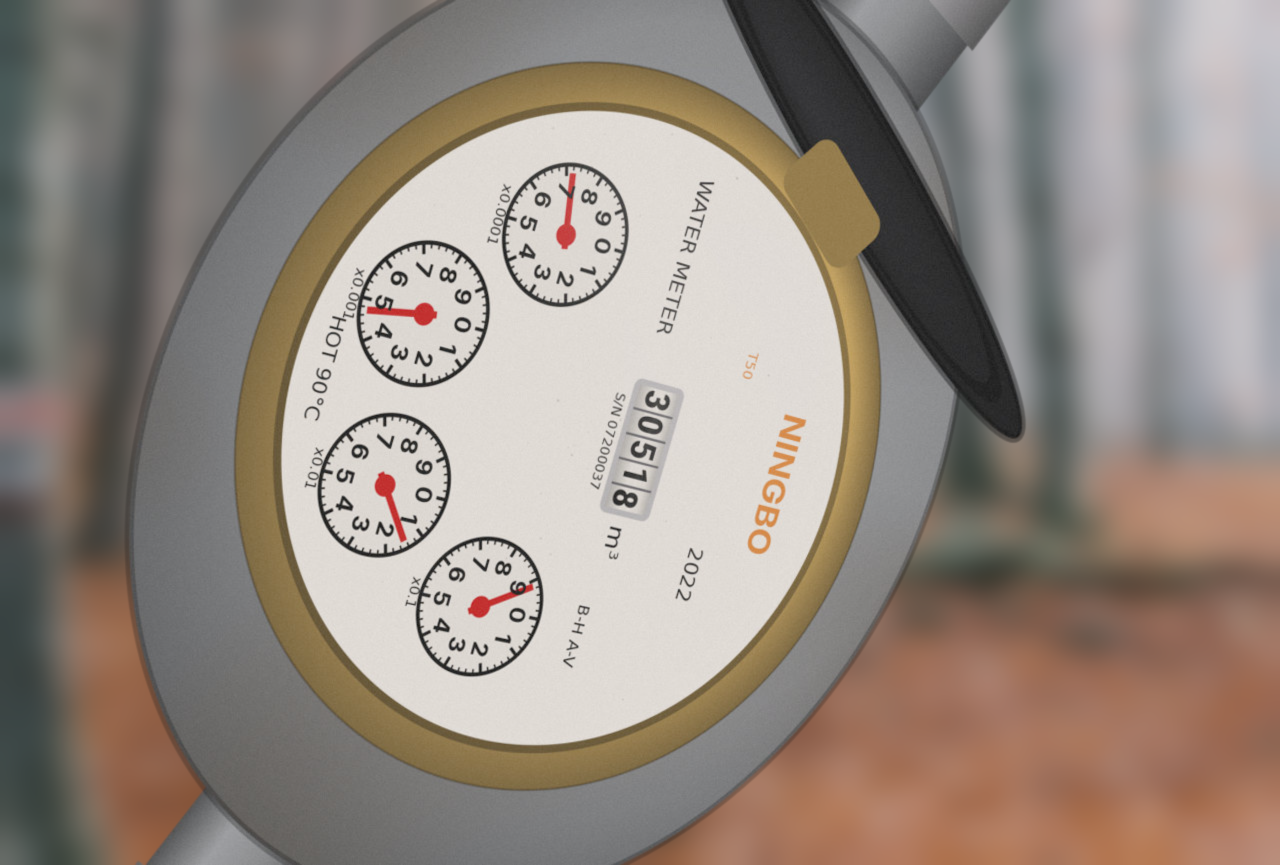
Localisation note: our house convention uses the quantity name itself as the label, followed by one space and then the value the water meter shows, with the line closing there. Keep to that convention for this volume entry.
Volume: 30517.9147 m³
